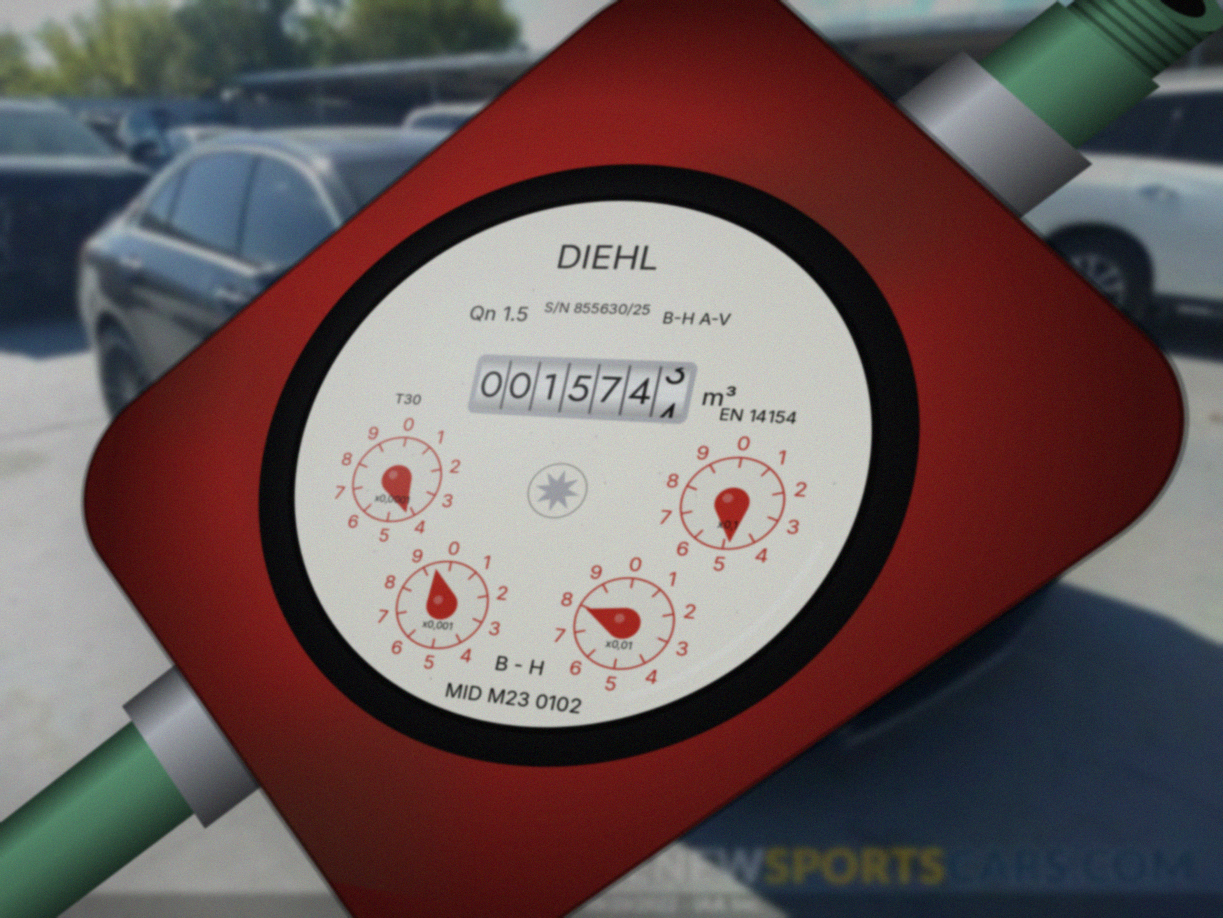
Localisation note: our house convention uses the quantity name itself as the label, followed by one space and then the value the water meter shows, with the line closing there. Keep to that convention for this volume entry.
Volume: 15743.4794 m³
